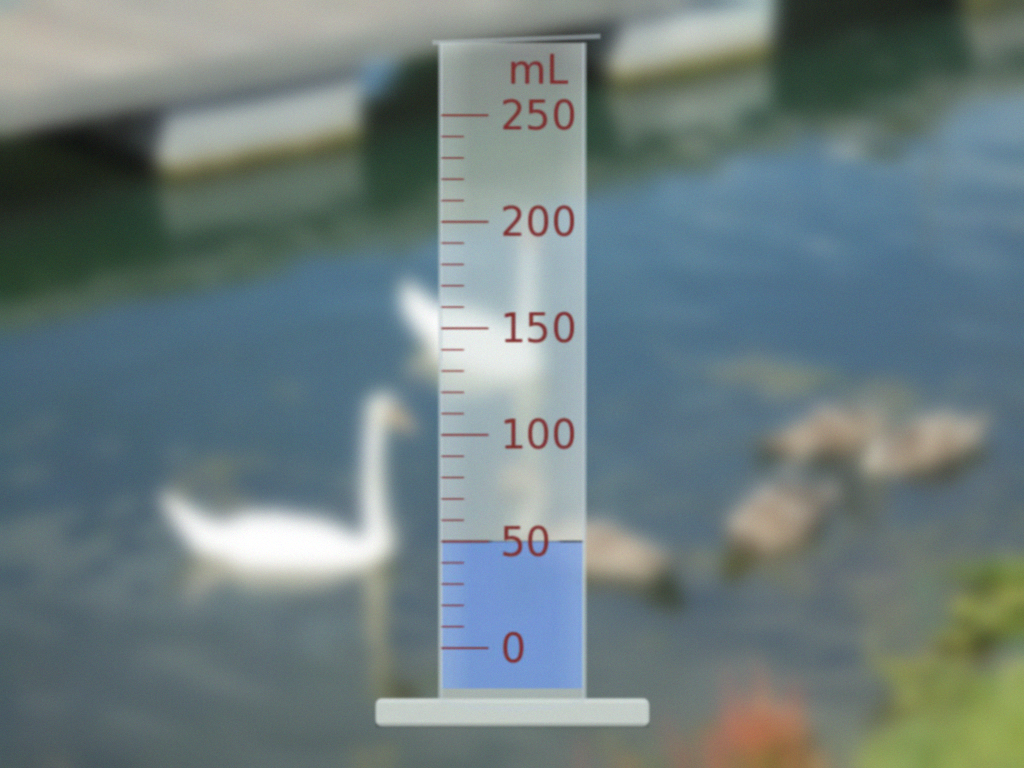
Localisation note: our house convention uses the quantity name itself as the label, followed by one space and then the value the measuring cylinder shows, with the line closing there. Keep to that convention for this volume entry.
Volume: 50 mL
